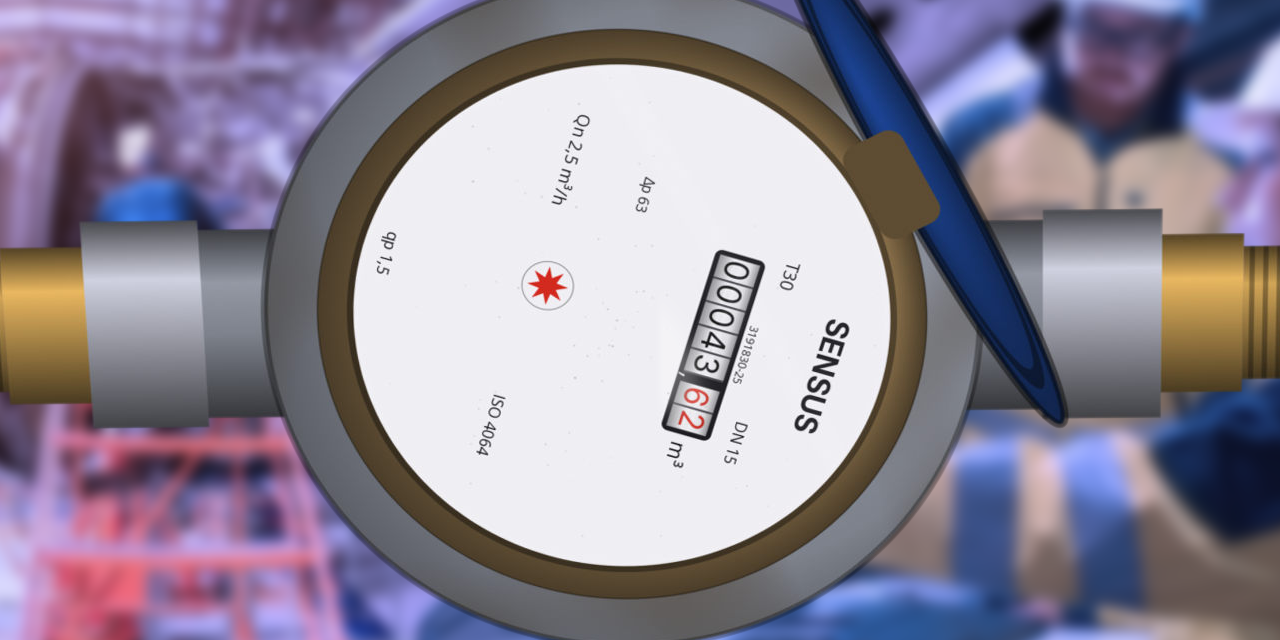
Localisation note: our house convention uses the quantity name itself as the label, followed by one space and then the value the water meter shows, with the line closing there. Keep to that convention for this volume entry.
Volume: 43.62 m³
